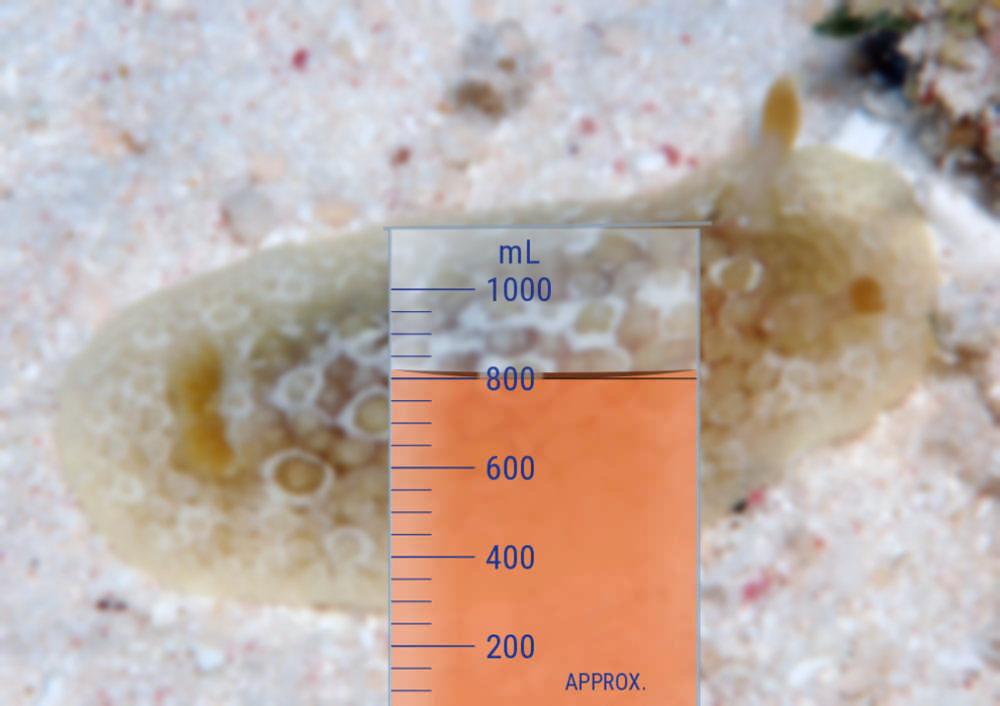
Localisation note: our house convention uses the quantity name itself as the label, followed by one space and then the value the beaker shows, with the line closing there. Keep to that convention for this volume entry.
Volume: 800 mL
